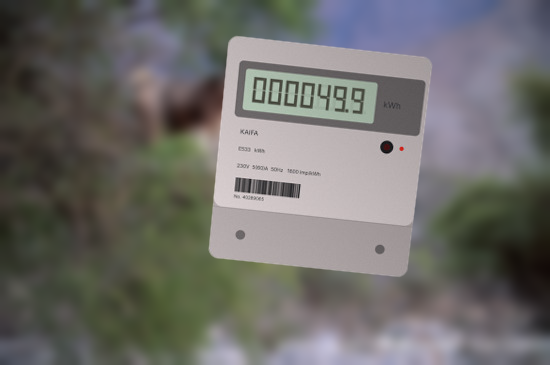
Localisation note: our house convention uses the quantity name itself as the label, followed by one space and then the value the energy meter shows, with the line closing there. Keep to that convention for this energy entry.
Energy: 49.9 kWh
